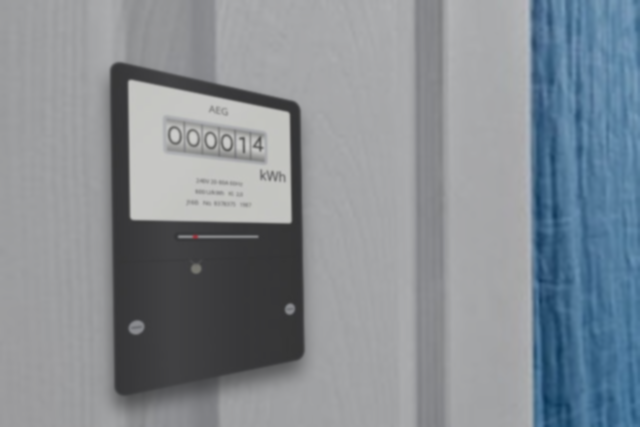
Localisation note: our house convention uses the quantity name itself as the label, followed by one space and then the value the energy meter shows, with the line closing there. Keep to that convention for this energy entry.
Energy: 14 kWh
